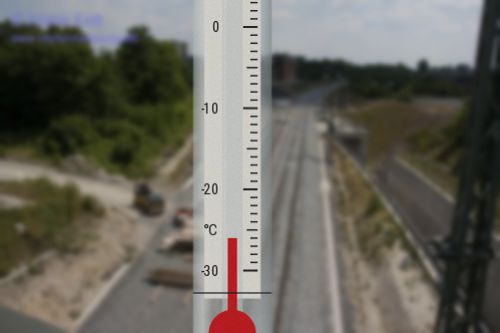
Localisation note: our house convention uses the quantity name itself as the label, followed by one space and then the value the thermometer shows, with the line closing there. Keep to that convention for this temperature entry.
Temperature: -26 °C
